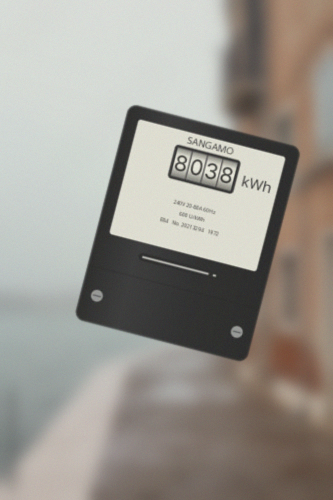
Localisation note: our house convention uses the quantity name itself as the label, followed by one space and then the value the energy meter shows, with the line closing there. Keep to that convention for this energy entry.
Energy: 8038 kWh
